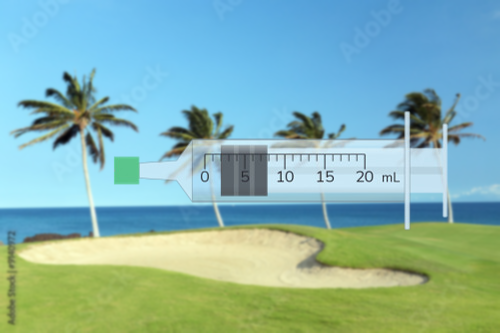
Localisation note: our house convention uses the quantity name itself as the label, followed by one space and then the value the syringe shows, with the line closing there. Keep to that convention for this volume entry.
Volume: 2 mL
